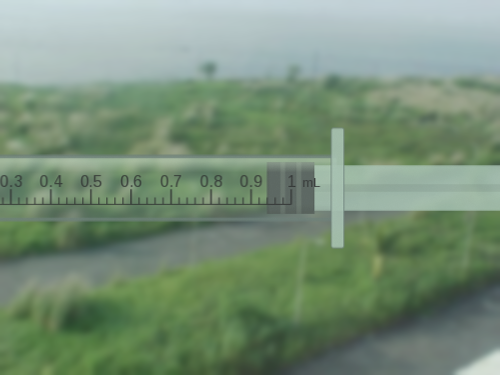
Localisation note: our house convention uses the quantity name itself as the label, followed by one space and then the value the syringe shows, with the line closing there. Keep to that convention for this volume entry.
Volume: 0.94 mL
